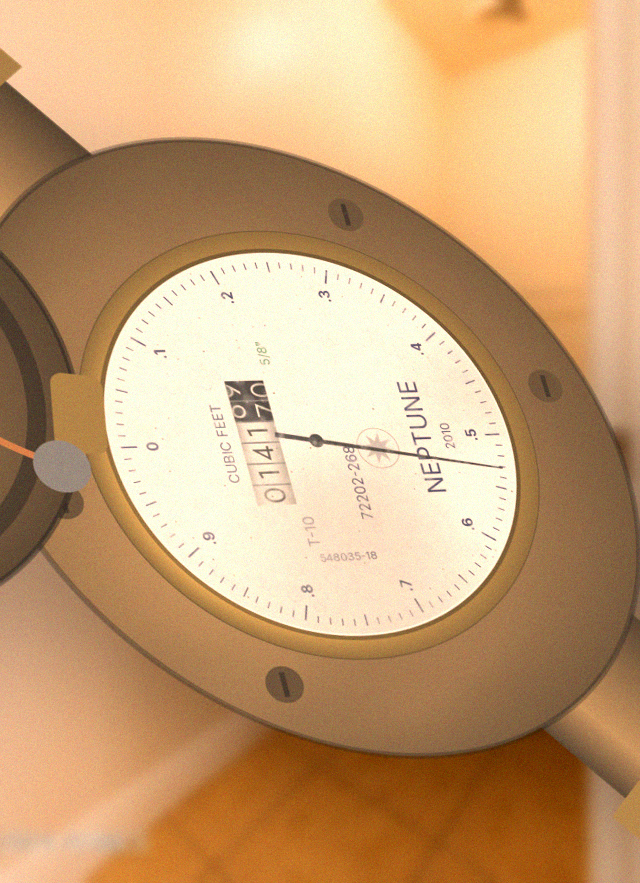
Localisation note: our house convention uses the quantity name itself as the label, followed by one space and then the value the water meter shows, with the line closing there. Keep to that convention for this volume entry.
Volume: 14169.53 ft³
